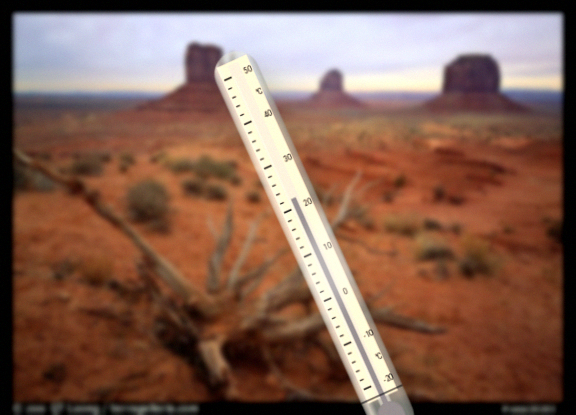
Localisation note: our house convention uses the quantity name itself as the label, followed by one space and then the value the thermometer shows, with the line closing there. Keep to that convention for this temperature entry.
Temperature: 22 °C
